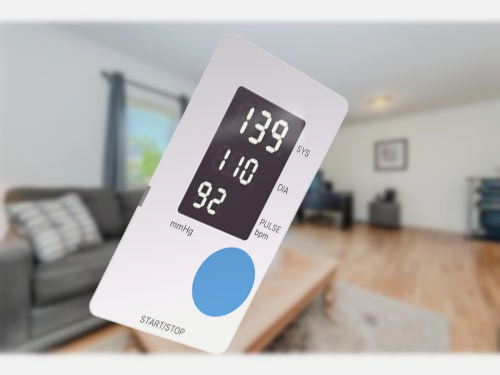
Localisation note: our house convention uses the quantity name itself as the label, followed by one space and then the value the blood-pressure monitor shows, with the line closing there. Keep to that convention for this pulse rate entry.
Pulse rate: 92 bpm
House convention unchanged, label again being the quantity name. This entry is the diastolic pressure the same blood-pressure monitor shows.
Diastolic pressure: 110 mmHg
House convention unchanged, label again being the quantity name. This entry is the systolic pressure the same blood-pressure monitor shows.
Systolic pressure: 139 mmHg
